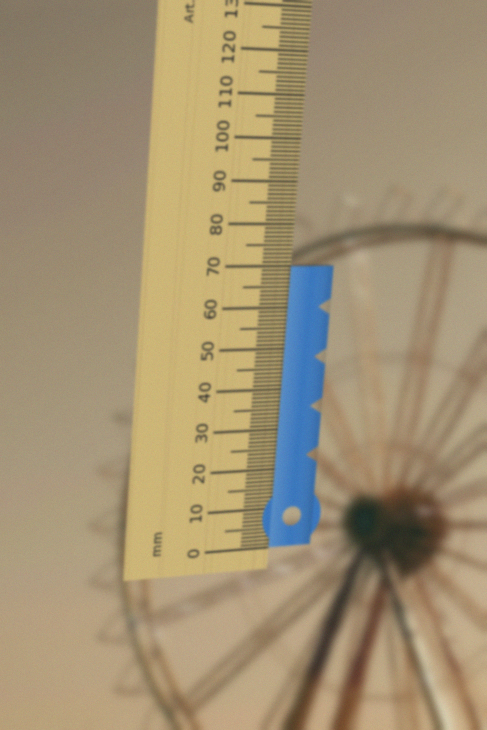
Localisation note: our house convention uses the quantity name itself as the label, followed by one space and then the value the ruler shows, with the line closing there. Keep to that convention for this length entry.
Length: 70 mm
